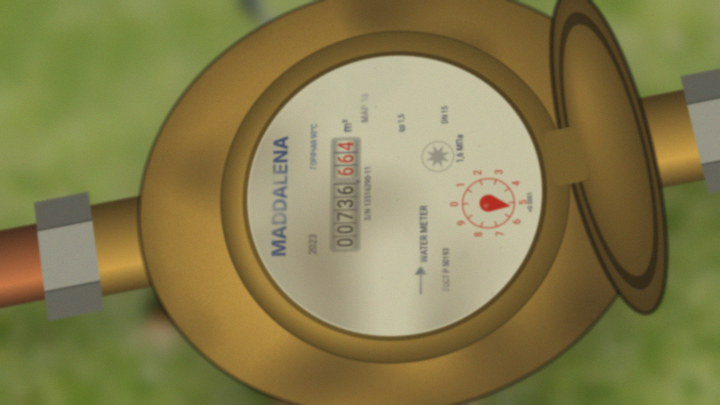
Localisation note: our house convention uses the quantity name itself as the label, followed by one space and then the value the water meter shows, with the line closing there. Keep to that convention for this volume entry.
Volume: 736.6645 m³
